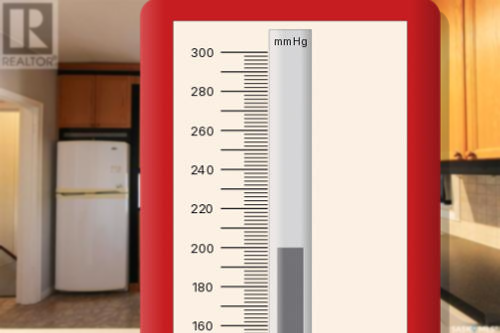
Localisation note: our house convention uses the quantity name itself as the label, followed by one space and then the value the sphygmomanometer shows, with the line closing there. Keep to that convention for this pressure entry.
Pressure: 200 mmHg
